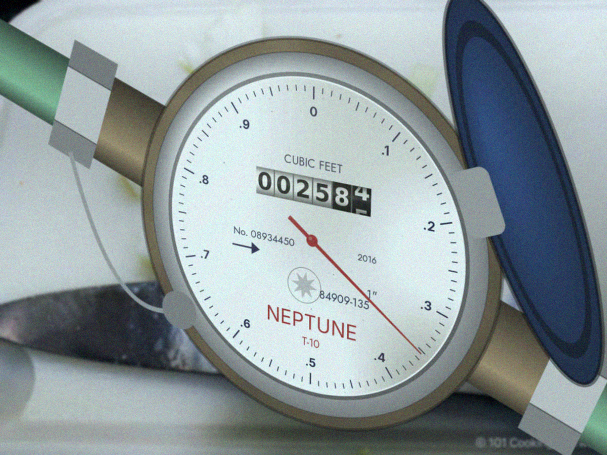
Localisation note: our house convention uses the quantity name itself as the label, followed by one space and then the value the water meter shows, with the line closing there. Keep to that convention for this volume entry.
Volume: 2584.35 ft³
